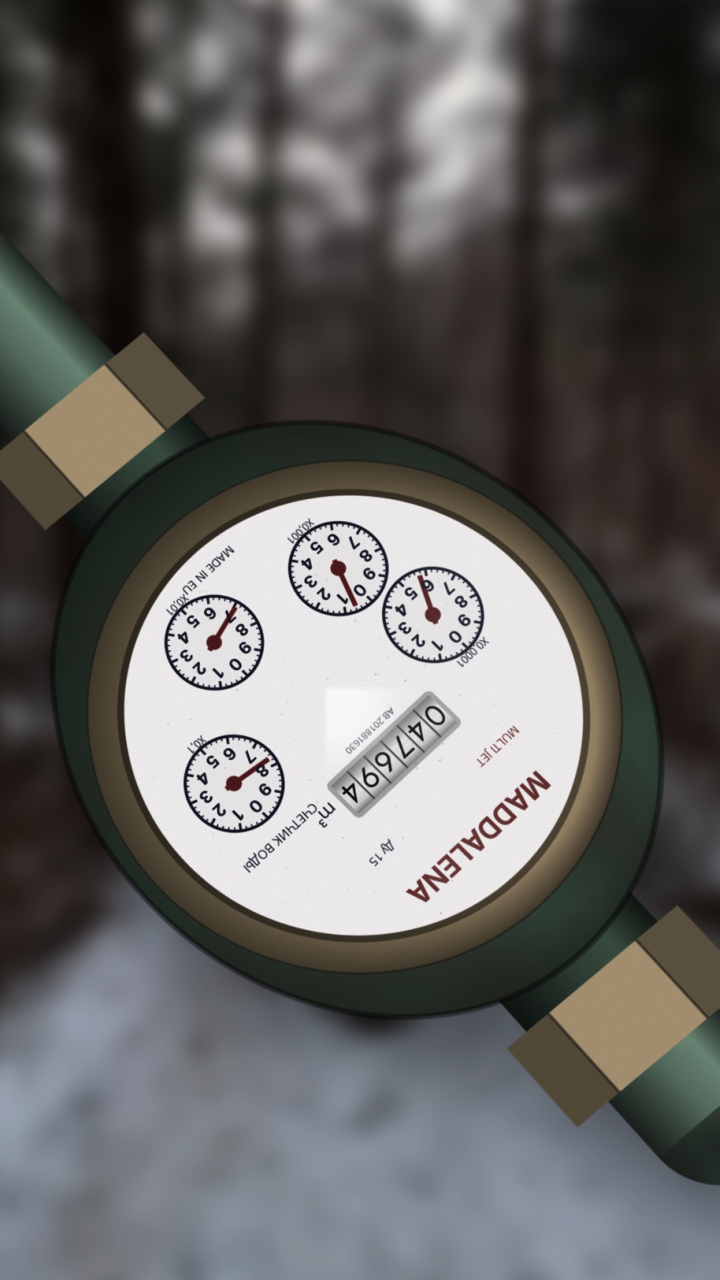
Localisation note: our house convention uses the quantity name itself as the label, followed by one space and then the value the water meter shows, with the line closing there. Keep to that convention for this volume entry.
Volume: 47694.7705 m³
